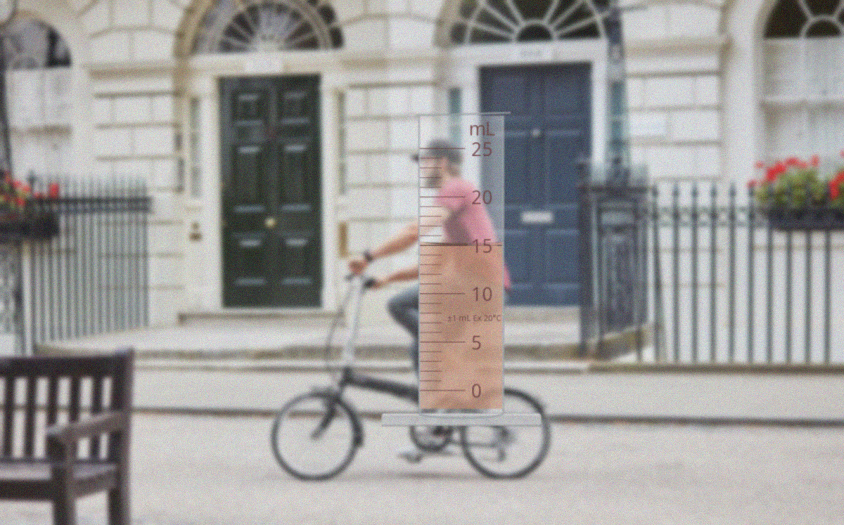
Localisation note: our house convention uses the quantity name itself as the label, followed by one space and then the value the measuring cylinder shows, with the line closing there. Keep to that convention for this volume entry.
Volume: 15 mL
